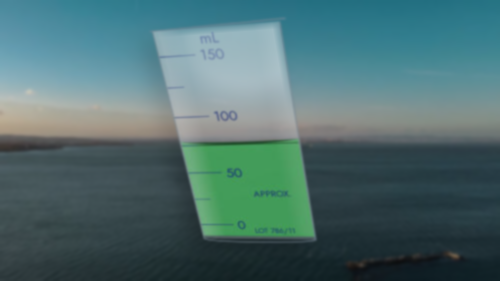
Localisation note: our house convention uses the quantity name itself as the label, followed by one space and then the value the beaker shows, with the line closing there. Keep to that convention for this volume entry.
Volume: 75 mL
